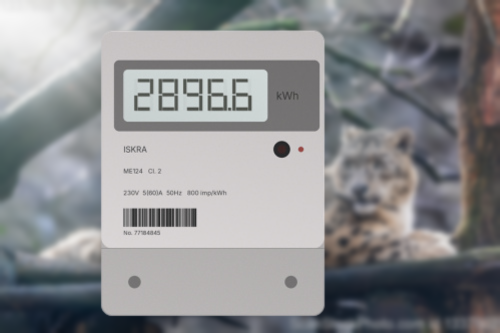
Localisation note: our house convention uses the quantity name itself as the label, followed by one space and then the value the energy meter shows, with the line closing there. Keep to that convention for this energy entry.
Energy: 2896.6 kWh
